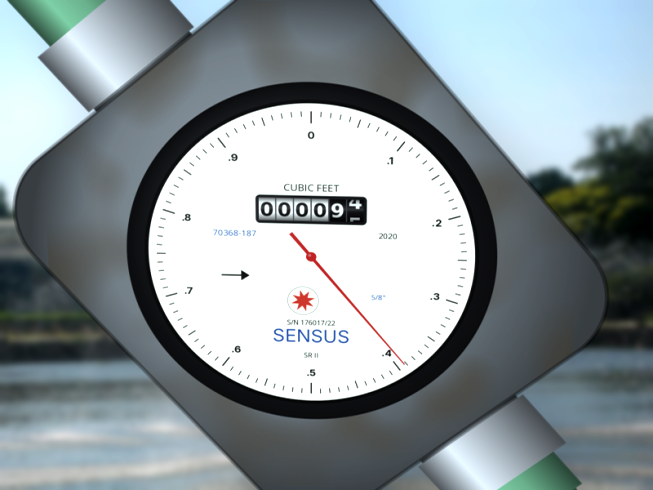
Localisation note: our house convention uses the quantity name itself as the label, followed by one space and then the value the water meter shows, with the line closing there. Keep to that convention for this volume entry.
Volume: 94.39 ft³
